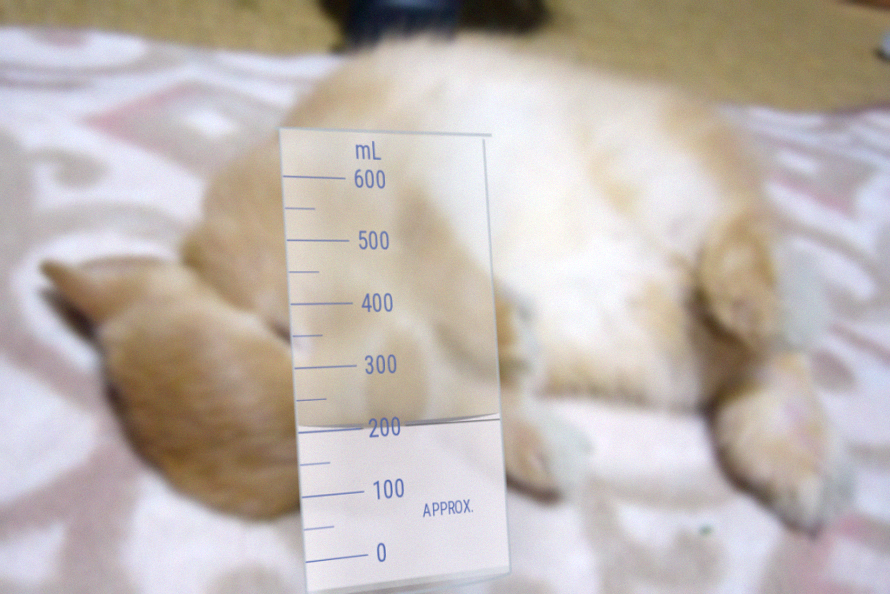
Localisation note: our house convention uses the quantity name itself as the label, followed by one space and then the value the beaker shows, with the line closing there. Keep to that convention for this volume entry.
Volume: 200 mL
